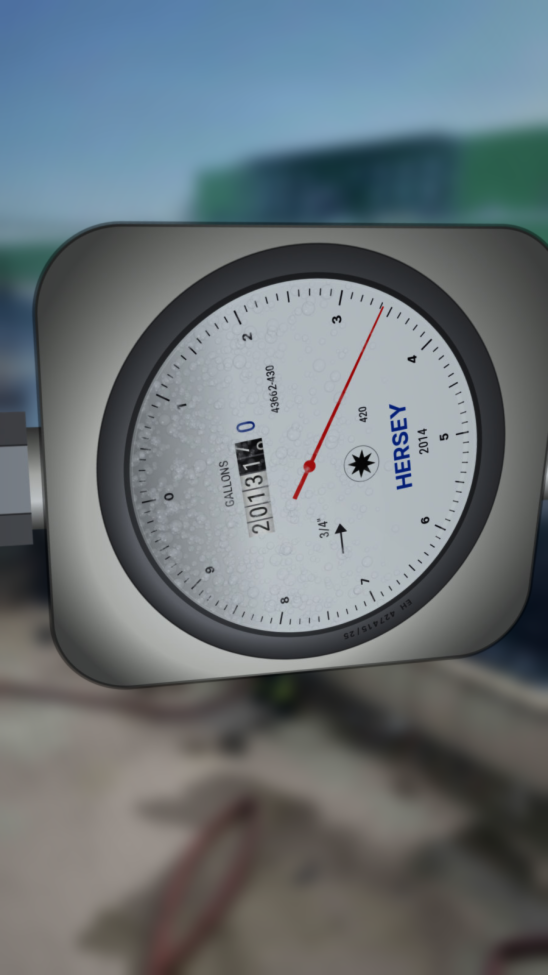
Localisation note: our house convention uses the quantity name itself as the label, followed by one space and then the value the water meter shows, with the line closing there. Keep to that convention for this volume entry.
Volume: 2013173.4 gal
